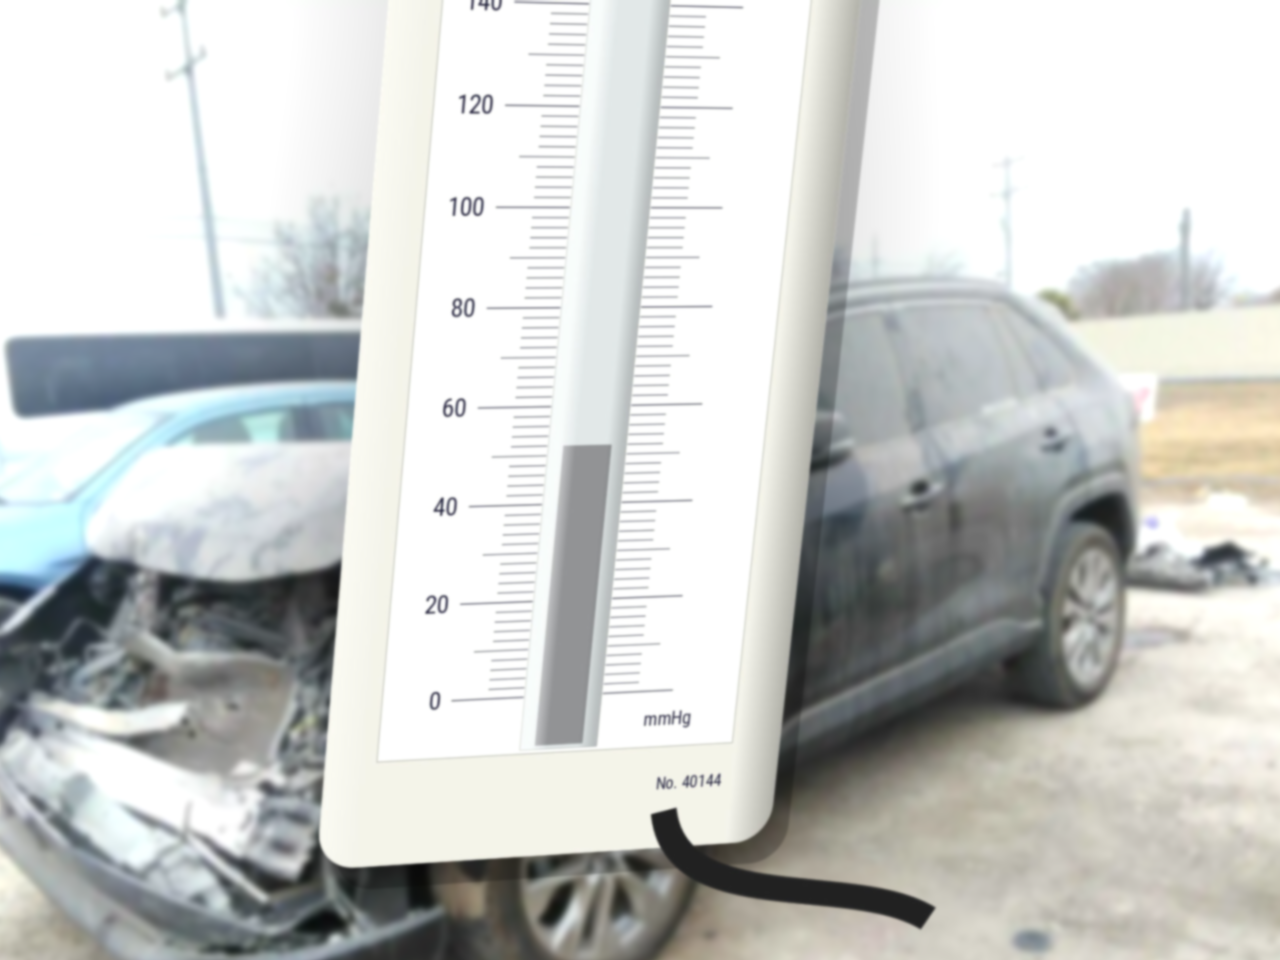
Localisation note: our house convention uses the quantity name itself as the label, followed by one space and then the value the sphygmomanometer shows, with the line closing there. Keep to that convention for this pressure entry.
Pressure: 52 mmHg
